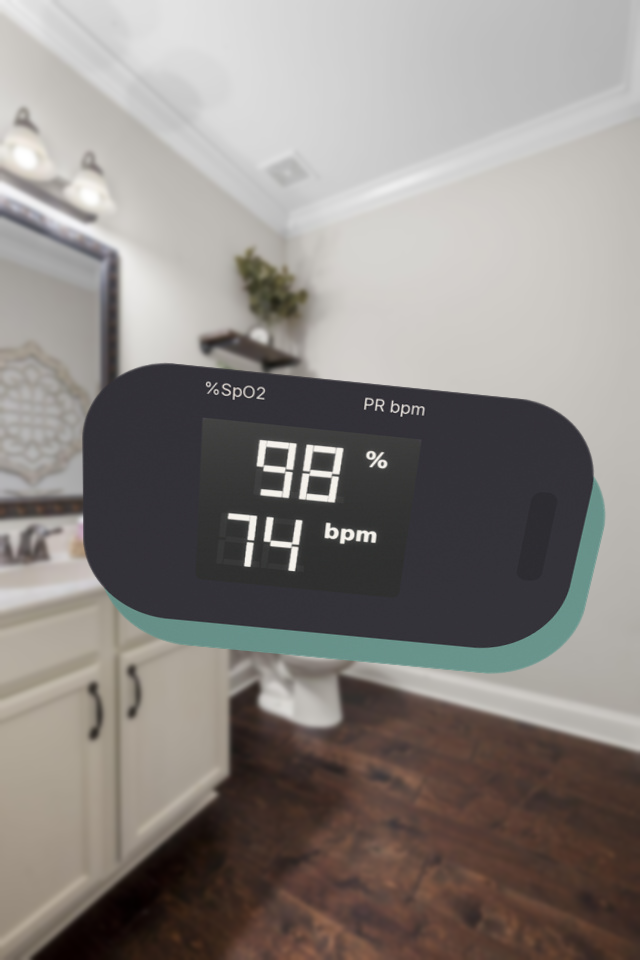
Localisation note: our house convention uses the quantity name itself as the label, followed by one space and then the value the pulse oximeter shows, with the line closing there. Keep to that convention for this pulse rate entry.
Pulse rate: 74 bpm
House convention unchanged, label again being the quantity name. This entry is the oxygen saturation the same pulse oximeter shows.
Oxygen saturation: 98 %
